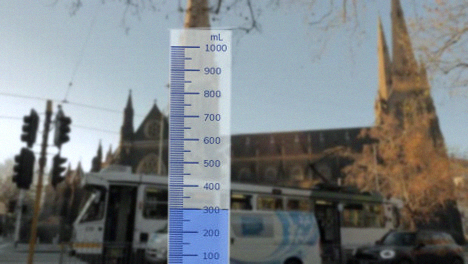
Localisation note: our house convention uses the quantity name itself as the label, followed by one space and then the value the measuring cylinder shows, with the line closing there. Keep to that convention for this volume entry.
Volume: 300 mL
